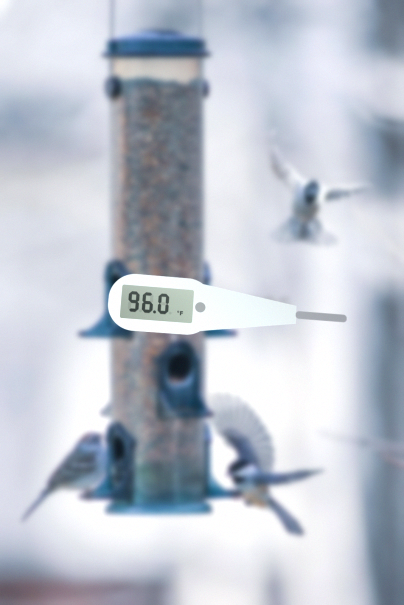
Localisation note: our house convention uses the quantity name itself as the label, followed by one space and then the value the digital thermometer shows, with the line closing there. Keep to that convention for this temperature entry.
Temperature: 96.0 °F
